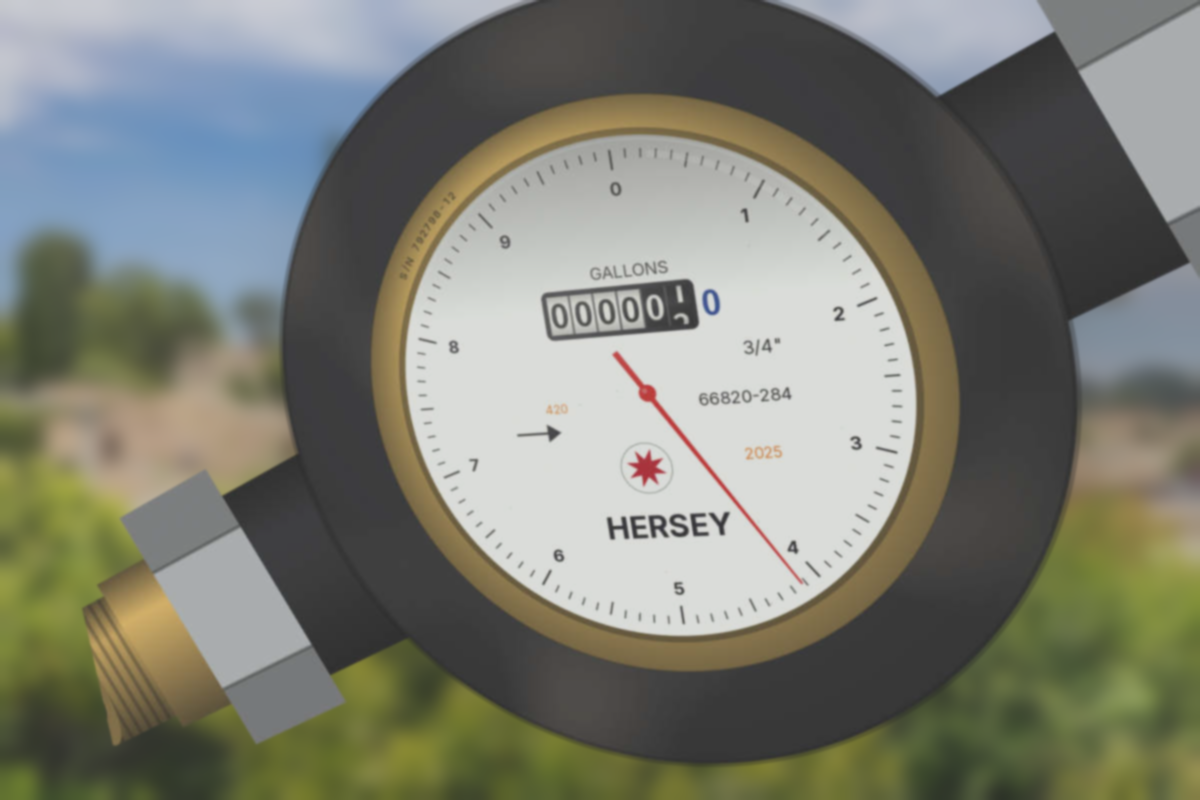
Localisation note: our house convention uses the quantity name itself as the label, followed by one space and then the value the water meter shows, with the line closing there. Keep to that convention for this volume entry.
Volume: 14.1 gal
